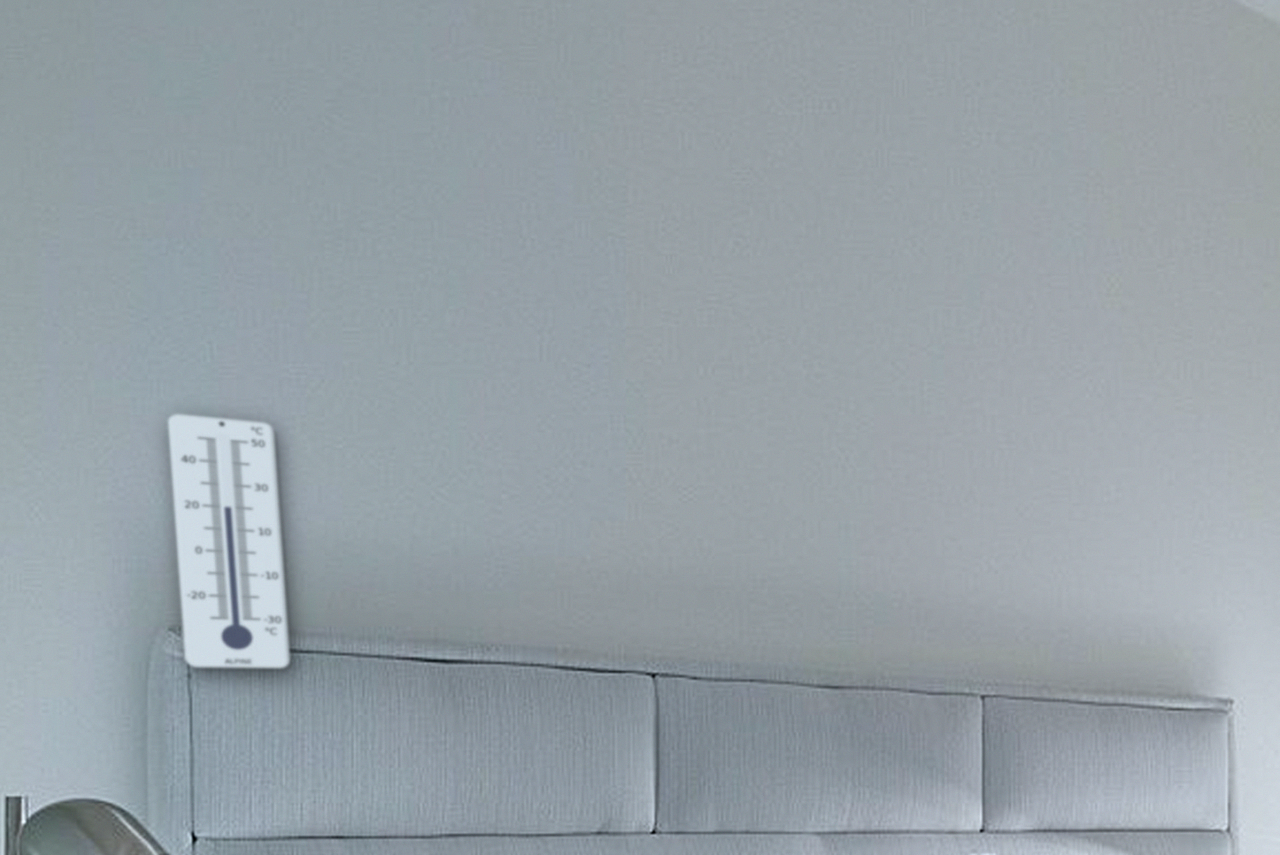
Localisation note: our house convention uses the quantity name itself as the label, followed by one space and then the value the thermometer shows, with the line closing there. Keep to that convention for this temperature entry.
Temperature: 20 °C
